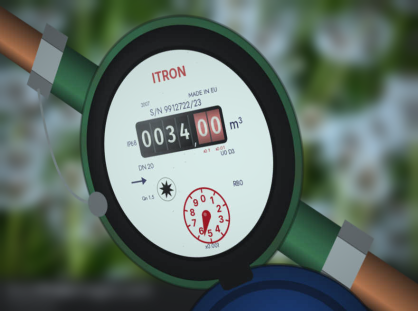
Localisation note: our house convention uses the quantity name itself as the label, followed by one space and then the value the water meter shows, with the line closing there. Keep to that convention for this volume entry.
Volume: 34.005 m³
